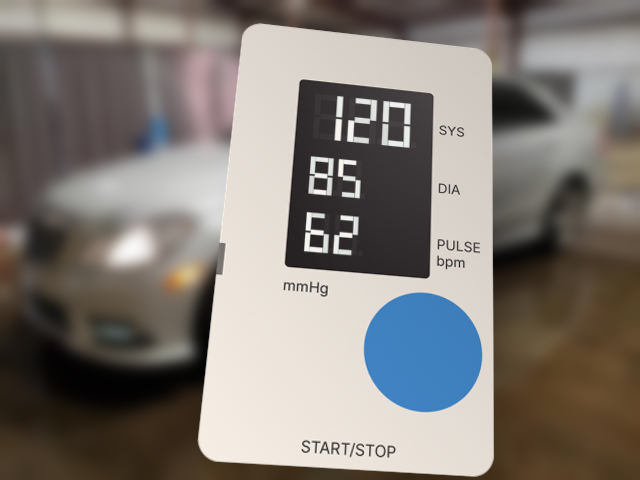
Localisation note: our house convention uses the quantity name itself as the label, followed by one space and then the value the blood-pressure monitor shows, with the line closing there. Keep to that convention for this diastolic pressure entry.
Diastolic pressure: 85 mmHg
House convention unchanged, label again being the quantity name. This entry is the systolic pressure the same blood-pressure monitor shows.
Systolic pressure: 120 mmHg
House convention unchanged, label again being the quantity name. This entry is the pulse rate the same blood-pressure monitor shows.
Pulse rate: 62 bpm
